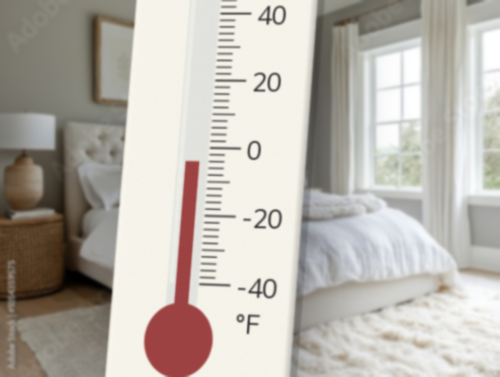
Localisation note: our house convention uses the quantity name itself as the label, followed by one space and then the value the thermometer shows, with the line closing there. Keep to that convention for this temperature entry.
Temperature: -4 °F
